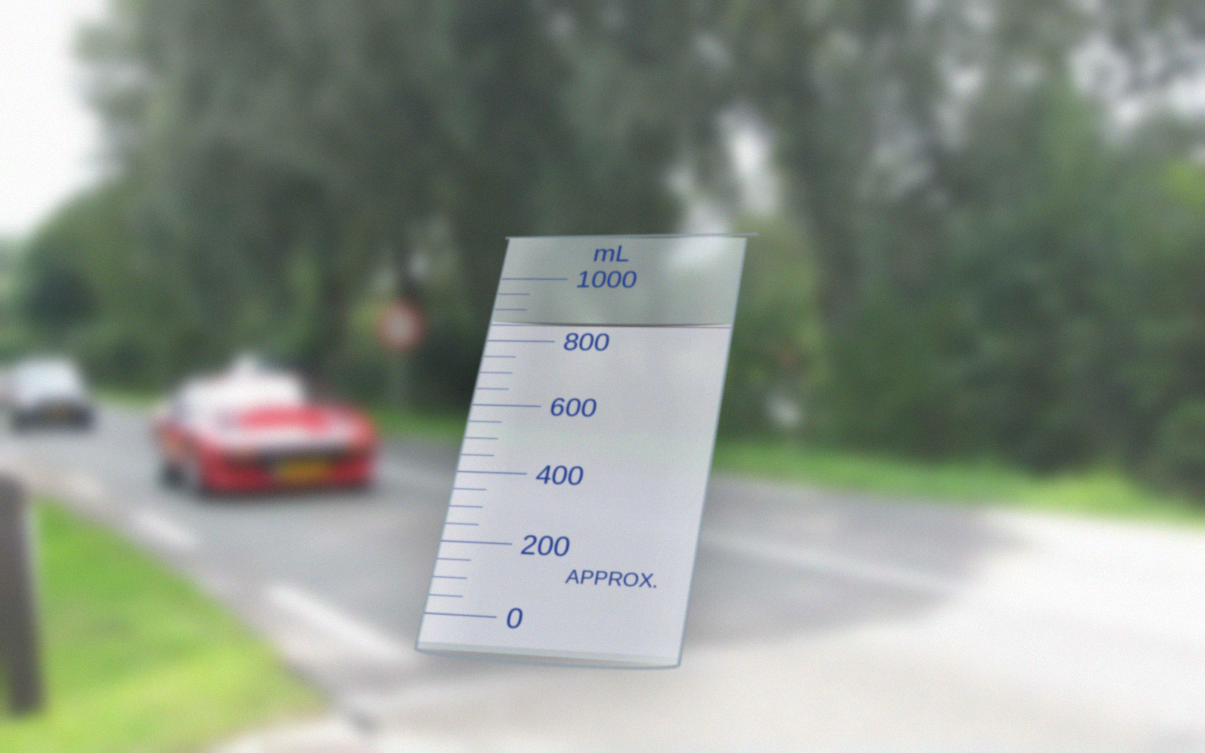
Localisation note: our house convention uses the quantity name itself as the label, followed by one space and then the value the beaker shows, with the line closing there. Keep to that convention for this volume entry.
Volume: 850 mL
